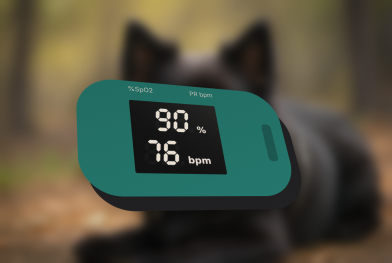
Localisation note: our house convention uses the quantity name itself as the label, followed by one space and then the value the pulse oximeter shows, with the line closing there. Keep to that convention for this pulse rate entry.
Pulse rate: 76 bpm
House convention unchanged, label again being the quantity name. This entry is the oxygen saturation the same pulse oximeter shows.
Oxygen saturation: 90 %
